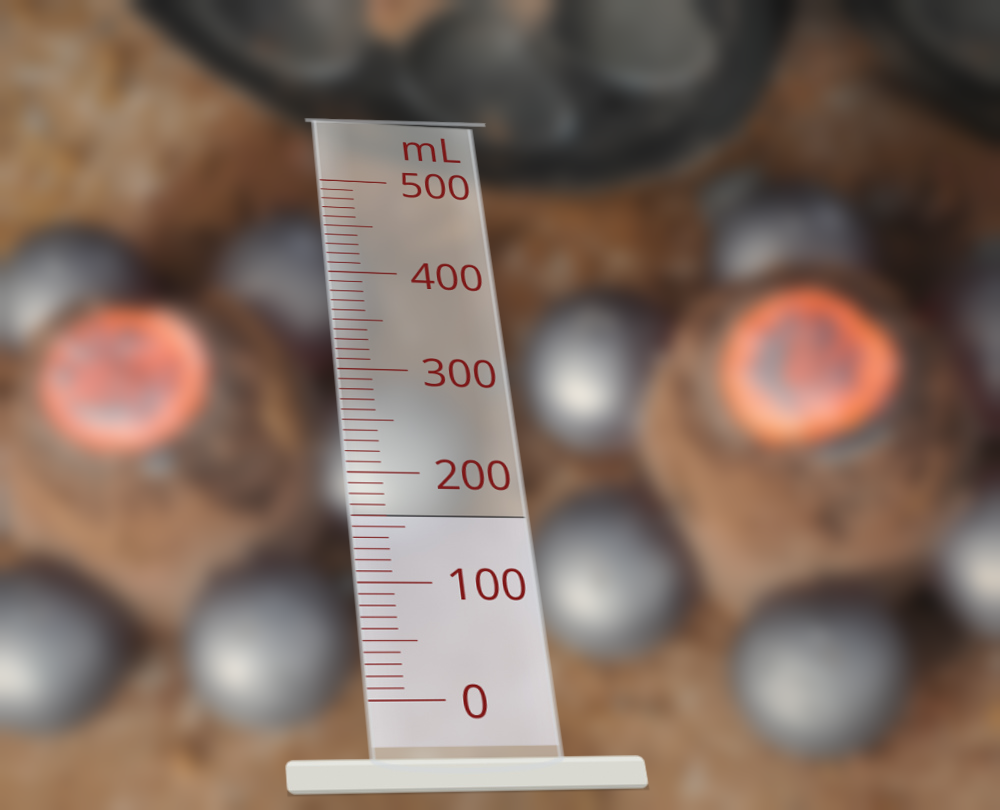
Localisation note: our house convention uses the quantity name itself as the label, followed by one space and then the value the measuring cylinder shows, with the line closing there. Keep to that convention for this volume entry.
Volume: 160 mL
